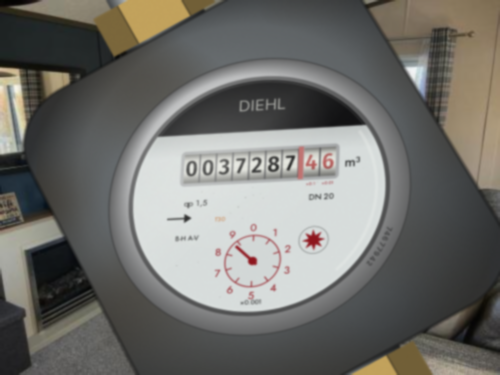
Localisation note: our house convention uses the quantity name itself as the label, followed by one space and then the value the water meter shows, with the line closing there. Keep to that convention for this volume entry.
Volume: 37287.468 m³
